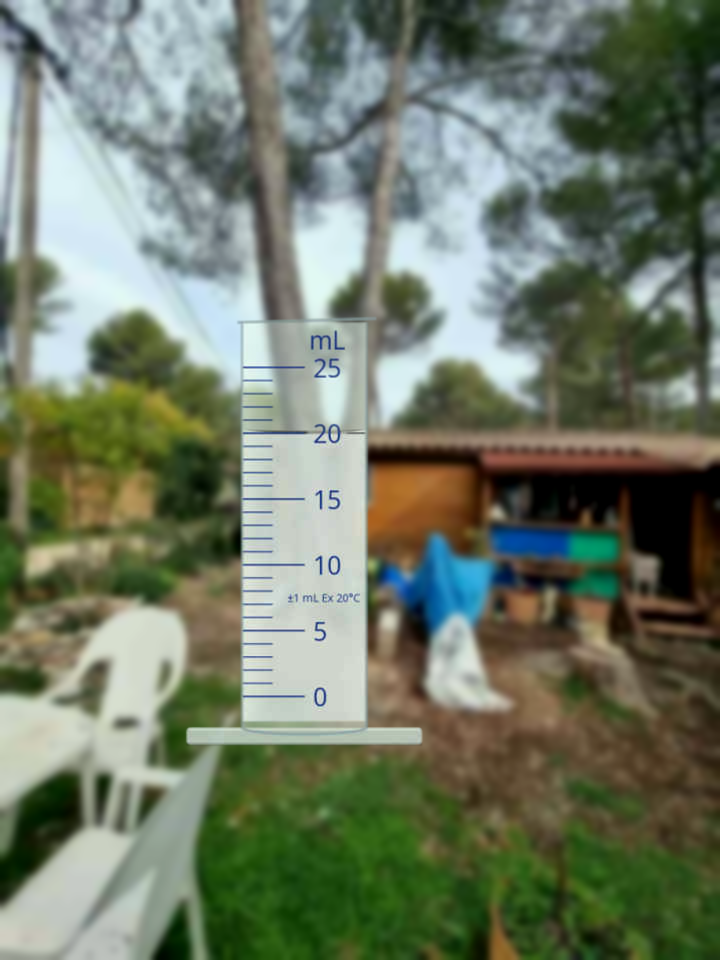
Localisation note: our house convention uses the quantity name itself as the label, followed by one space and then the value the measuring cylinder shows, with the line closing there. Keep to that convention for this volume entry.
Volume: 20 mL
